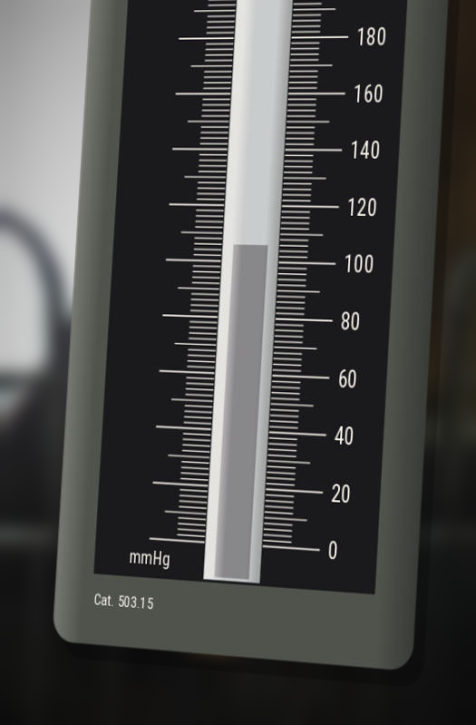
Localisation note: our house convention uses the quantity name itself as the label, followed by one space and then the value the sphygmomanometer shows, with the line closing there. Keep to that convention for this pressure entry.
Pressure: 106 mmHg
